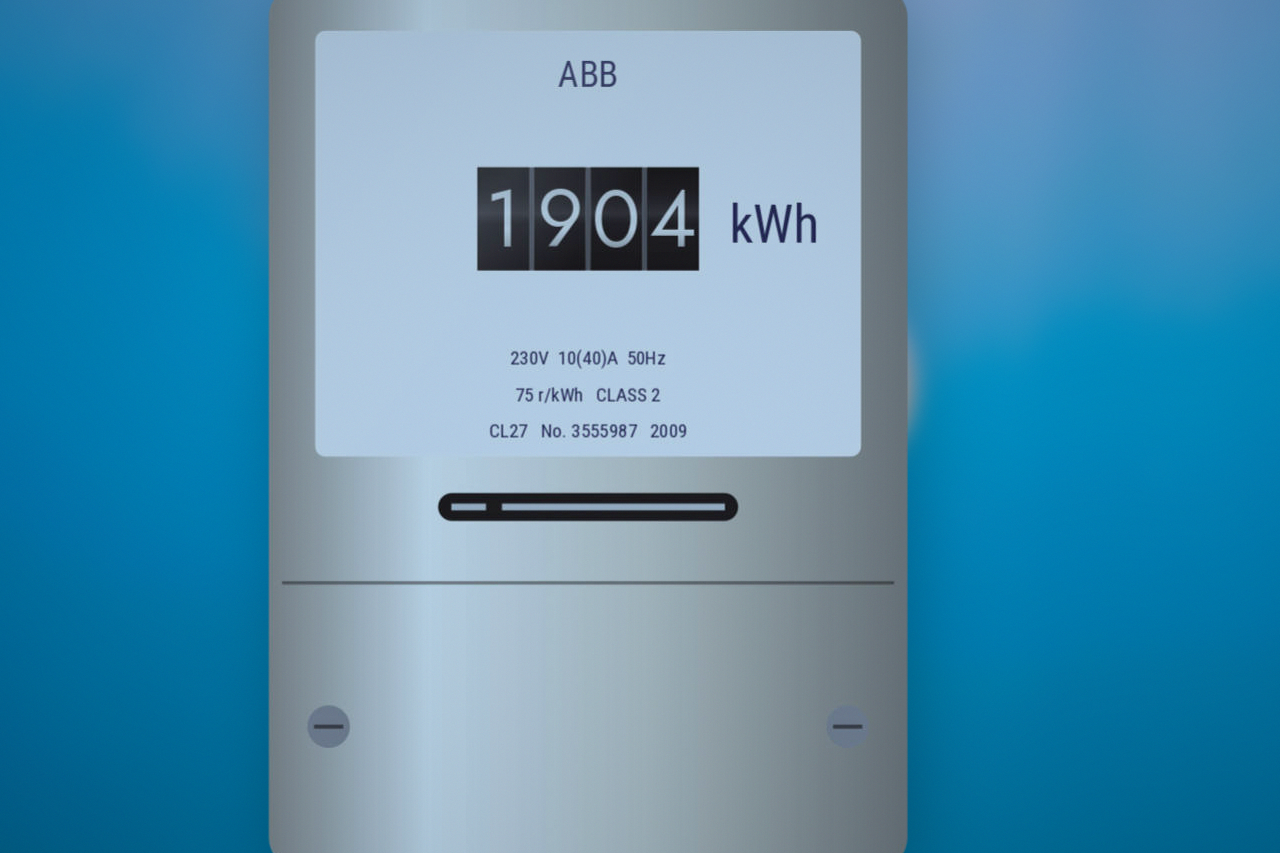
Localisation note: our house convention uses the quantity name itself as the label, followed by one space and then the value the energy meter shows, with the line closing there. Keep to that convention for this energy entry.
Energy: 1904 kWh
